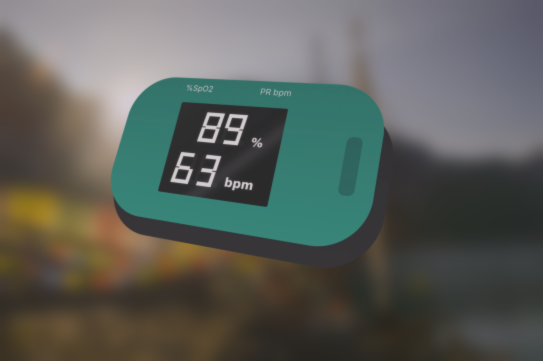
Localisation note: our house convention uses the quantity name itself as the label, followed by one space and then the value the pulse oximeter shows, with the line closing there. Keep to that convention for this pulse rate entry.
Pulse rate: 63 bpm
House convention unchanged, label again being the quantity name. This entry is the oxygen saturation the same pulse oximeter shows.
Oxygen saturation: 89 %
